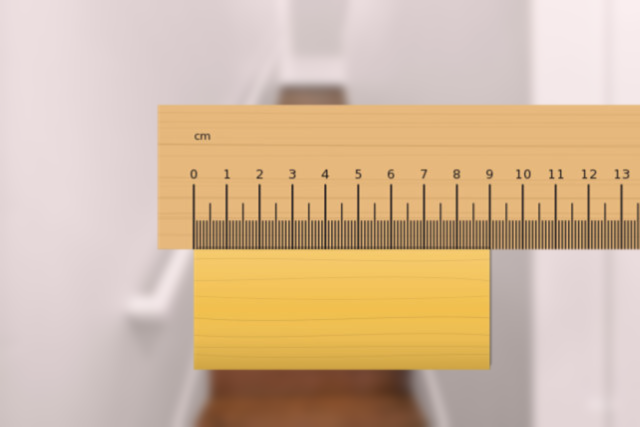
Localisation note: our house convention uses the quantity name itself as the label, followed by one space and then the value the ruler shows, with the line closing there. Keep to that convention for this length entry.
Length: 9 cm
